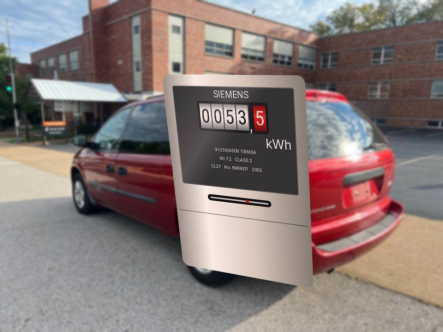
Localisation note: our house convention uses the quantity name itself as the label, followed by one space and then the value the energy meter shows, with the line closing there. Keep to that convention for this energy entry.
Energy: 53.5 kWh
